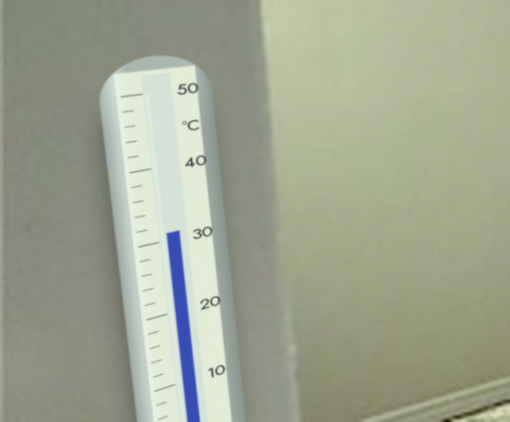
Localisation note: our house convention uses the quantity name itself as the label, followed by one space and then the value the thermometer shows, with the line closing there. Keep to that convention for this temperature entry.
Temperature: 31 °C
